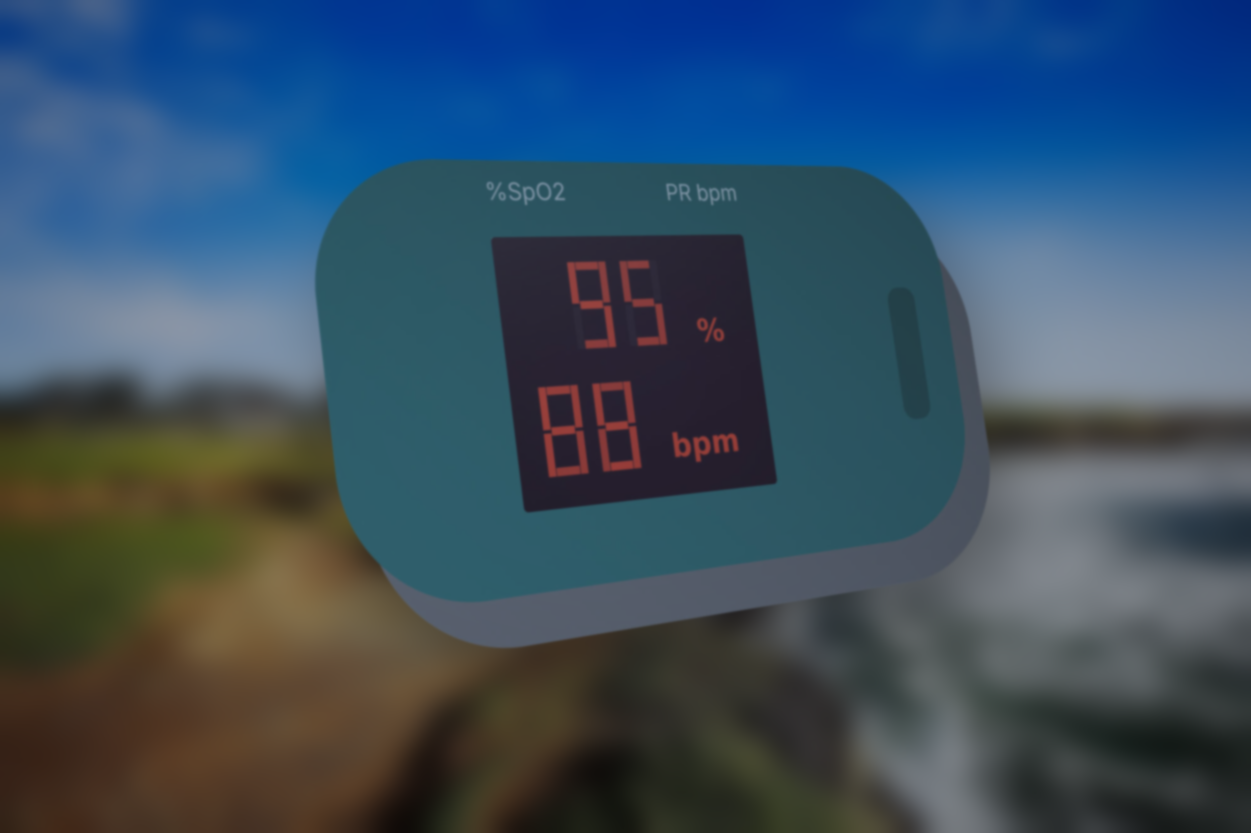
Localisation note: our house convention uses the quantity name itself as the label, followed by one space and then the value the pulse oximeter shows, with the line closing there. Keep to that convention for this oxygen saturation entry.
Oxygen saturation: 95 %
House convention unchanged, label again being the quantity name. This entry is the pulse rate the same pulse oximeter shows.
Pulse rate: 88 bpm
